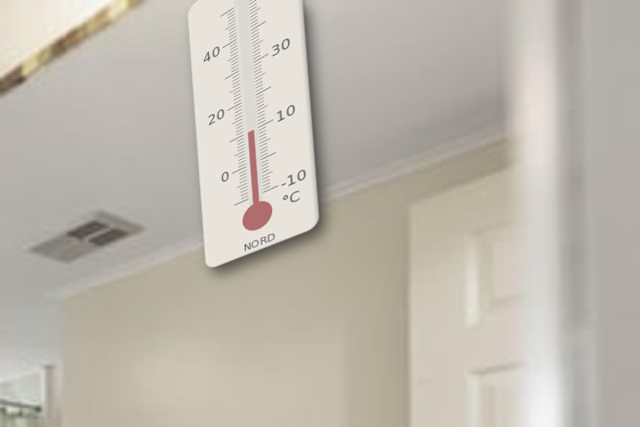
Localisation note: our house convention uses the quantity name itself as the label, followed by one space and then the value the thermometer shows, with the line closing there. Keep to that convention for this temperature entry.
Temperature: 10 °C
